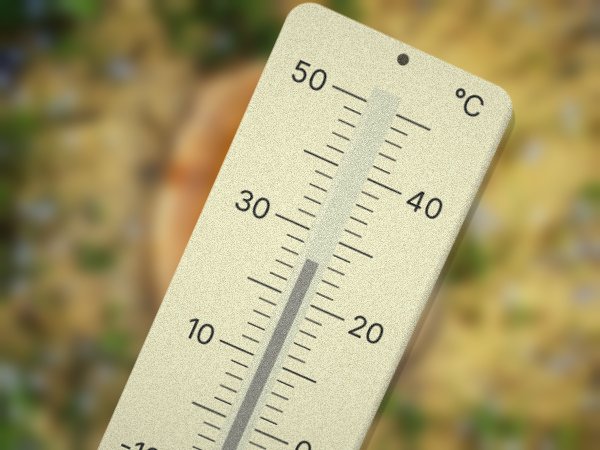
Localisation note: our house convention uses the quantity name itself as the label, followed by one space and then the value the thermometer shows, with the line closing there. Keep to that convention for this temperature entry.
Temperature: 26 °C
